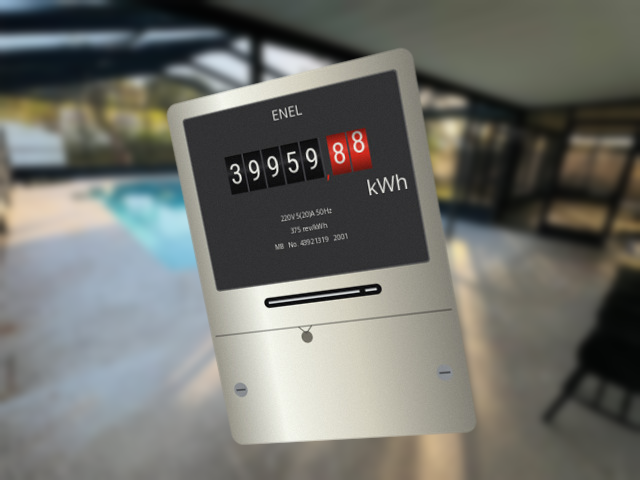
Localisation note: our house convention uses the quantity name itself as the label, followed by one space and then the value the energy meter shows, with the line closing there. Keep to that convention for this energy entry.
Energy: 39959.88 kWh
